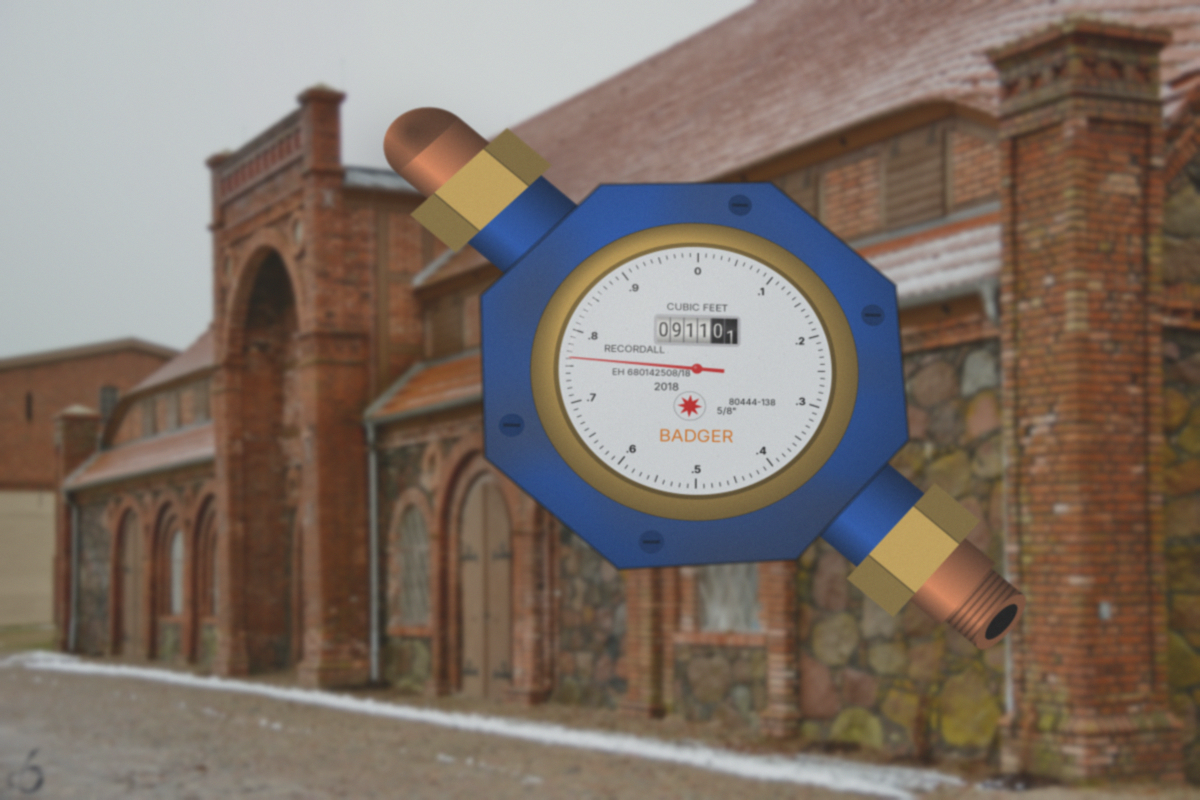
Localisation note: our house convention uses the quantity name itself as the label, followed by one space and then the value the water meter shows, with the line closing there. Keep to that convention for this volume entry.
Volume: 91100.76 ft³
